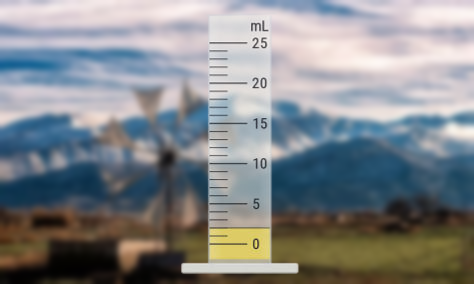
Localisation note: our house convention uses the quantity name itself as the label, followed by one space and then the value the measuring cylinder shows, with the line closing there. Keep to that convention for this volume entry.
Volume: 2 mL
